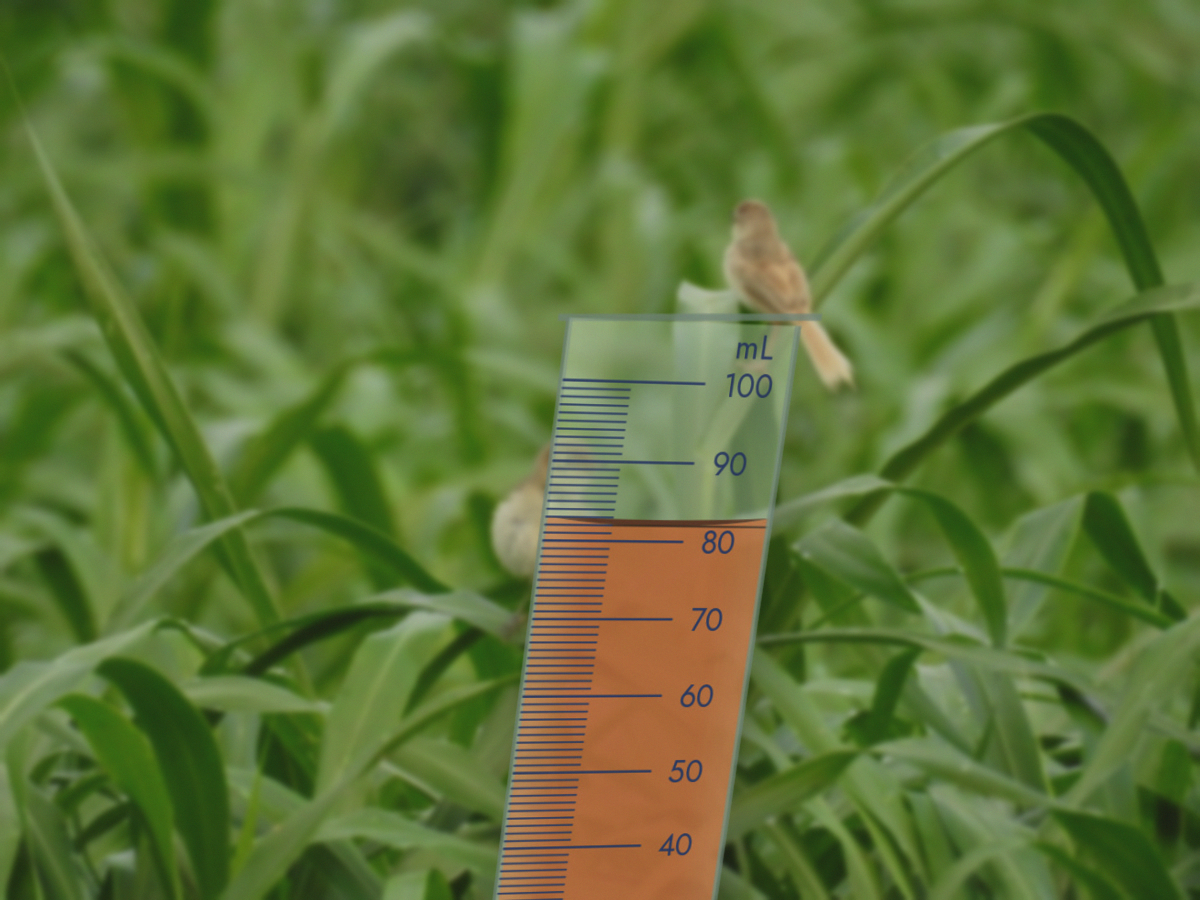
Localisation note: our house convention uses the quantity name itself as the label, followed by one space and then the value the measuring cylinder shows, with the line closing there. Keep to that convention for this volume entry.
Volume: 82 mL
